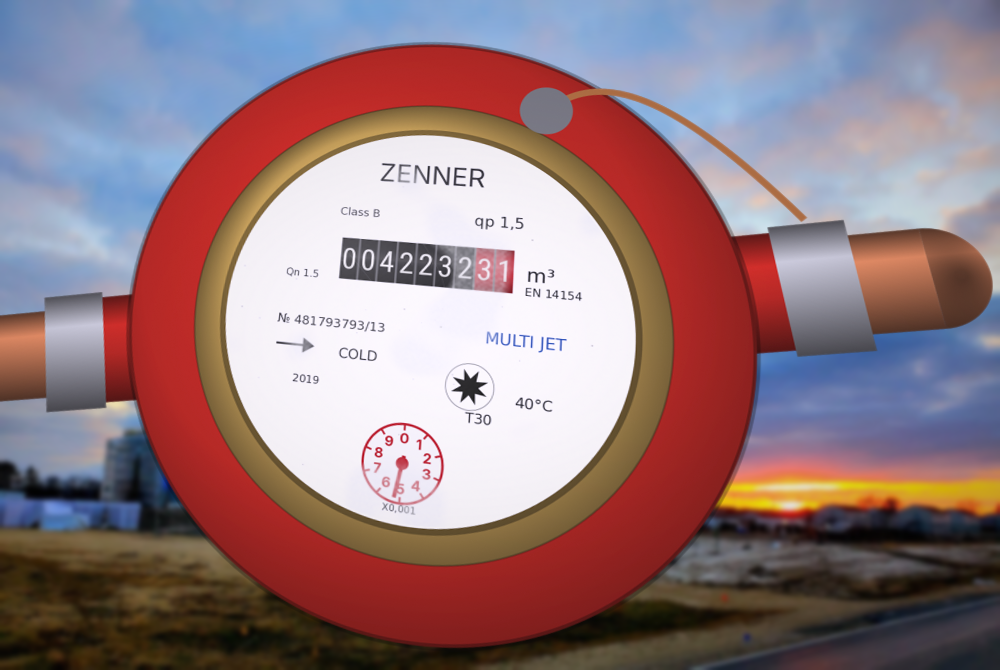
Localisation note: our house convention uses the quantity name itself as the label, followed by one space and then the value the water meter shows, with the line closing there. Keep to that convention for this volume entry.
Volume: 42232.315 m³
